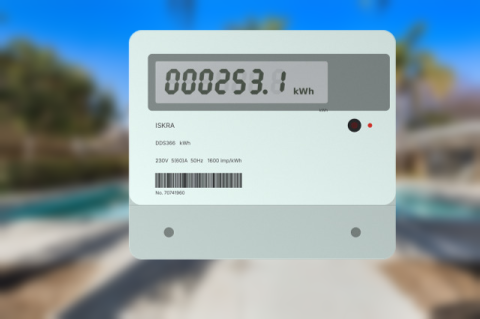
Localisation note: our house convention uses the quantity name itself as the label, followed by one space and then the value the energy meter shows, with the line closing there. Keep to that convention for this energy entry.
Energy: 253.1 kWh
